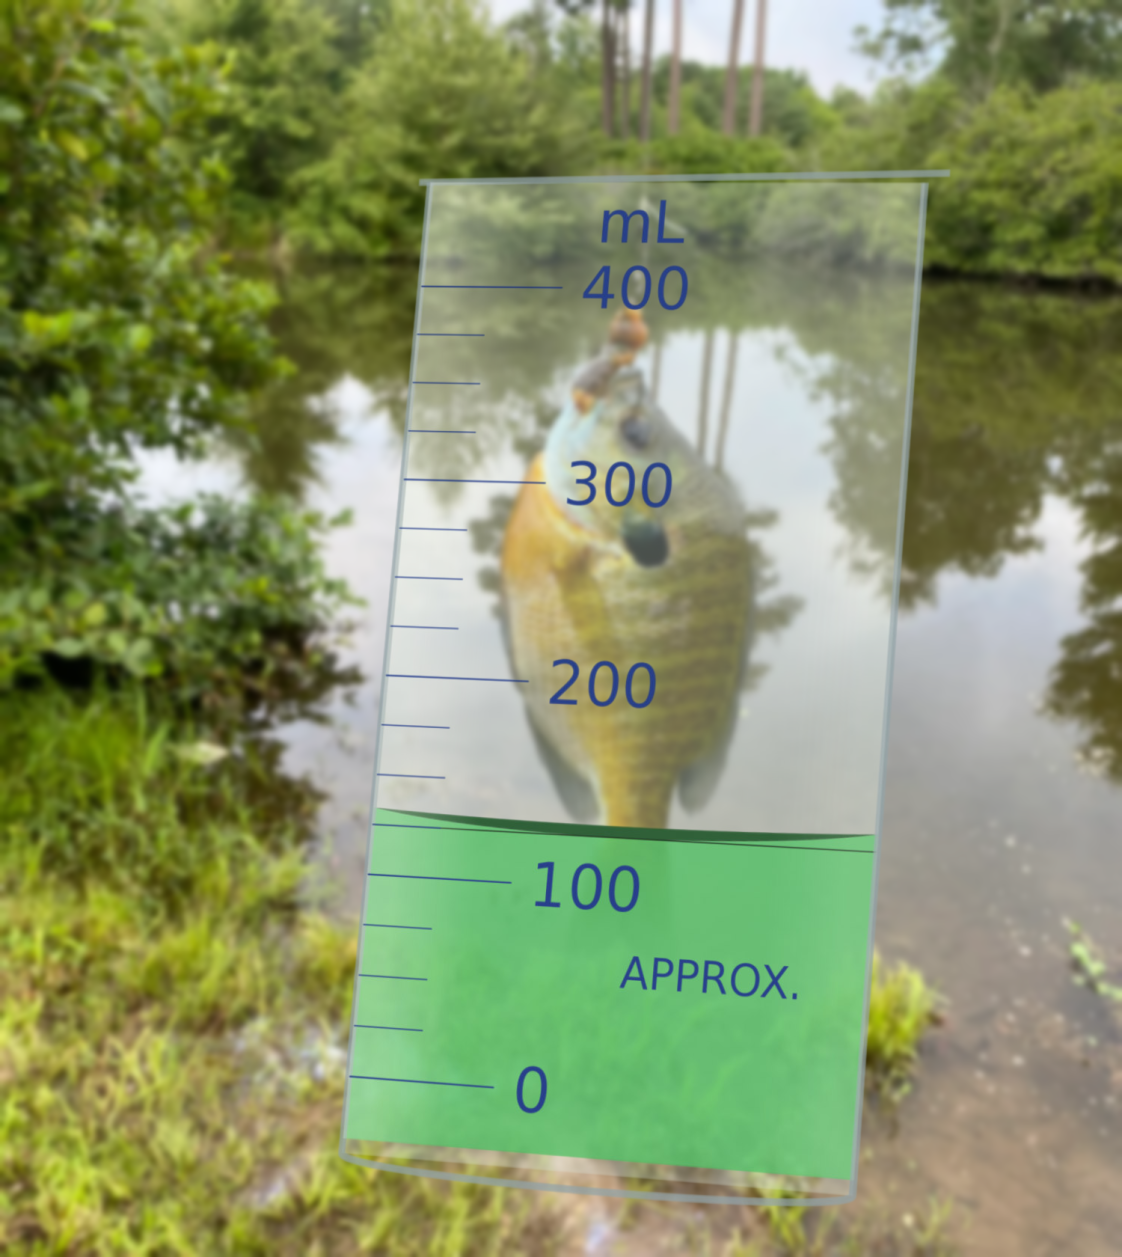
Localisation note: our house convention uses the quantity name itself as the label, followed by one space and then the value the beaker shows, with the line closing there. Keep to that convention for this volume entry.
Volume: 125 mL
